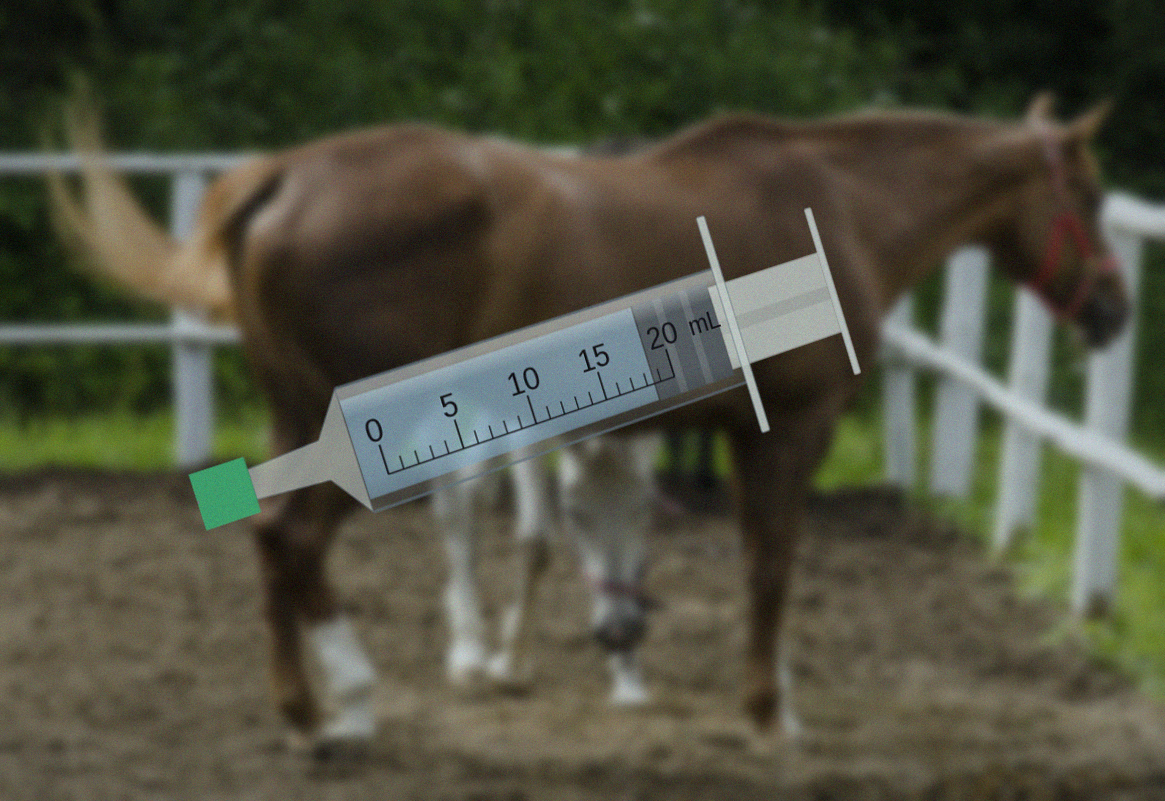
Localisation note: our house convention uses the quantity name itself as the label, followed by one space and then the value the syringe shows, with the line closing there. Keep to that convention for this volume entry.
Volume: 18.5 mL
